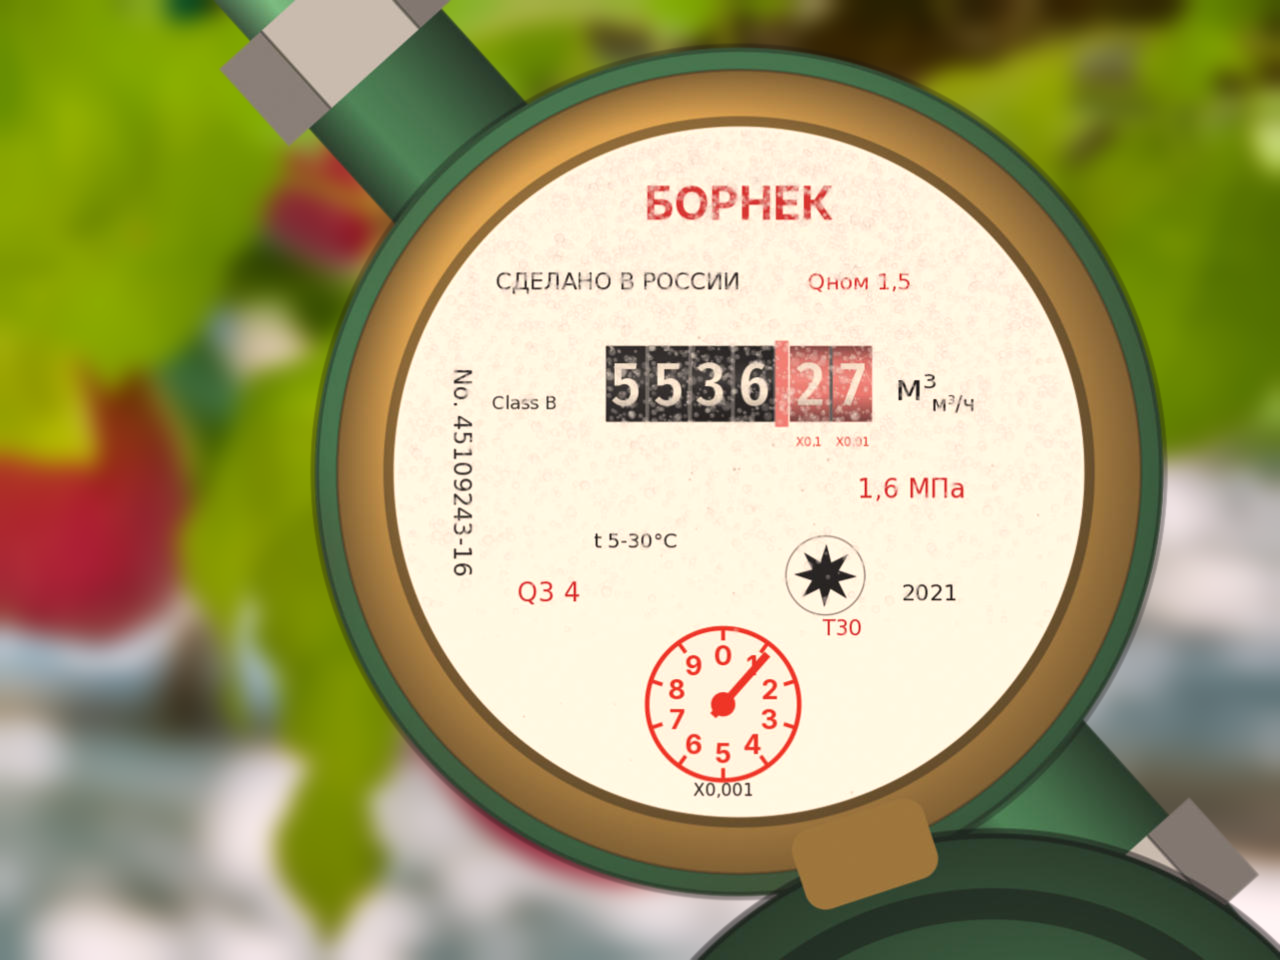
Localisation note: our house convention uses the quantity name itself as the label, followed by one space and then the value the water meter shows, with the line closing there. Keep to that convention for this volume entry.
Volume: 5536.271 m³
